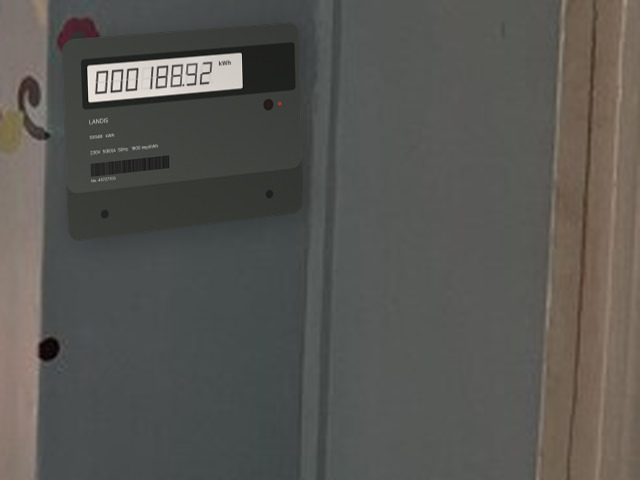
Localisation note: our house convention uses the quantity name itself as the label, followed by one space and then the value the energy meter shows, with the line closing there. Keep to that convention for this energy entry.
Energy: 188.92 kWh
